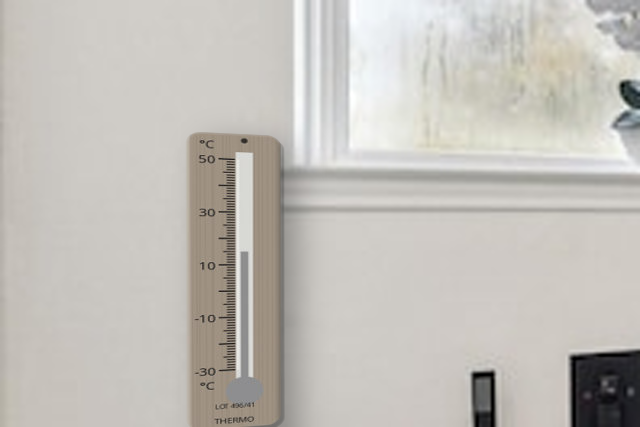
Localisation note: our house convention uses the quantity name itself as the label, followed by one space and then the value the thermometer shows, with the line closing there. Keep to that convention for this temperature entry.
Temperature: 15 °C
